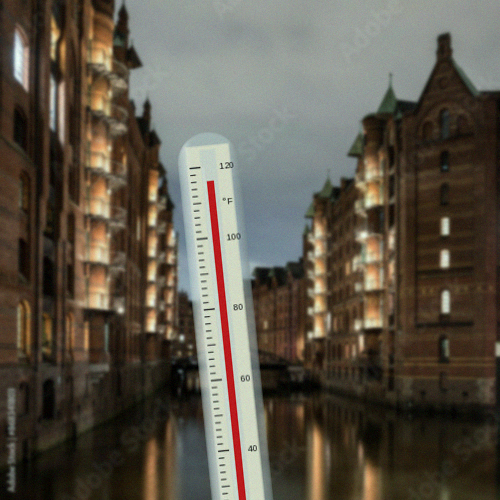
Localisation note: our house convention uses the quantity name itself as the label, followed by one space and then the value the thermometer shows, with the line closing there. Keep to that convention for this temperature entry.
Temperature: 116 °F
